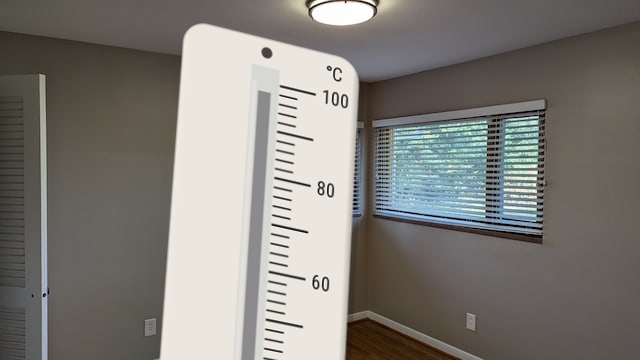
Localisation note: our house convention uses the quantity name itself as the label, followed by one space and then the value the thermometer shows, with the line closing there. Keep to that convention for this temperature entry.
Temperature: 98 °C
